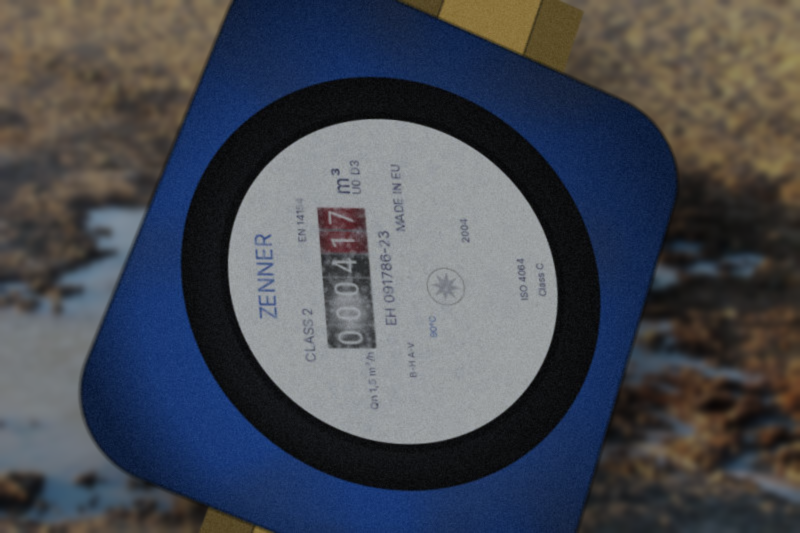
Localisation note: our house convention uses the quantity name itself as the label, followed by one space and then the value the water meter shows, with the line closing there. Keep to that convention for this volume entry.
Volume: 4.17 m³
